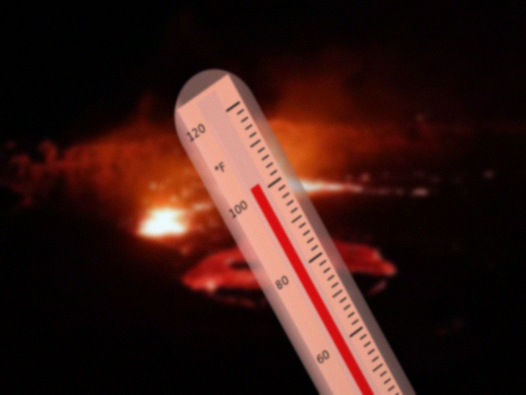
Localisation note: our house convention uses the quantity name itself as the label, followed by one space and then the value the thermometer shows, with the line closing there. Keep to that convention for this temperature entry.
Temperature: 102 °F
